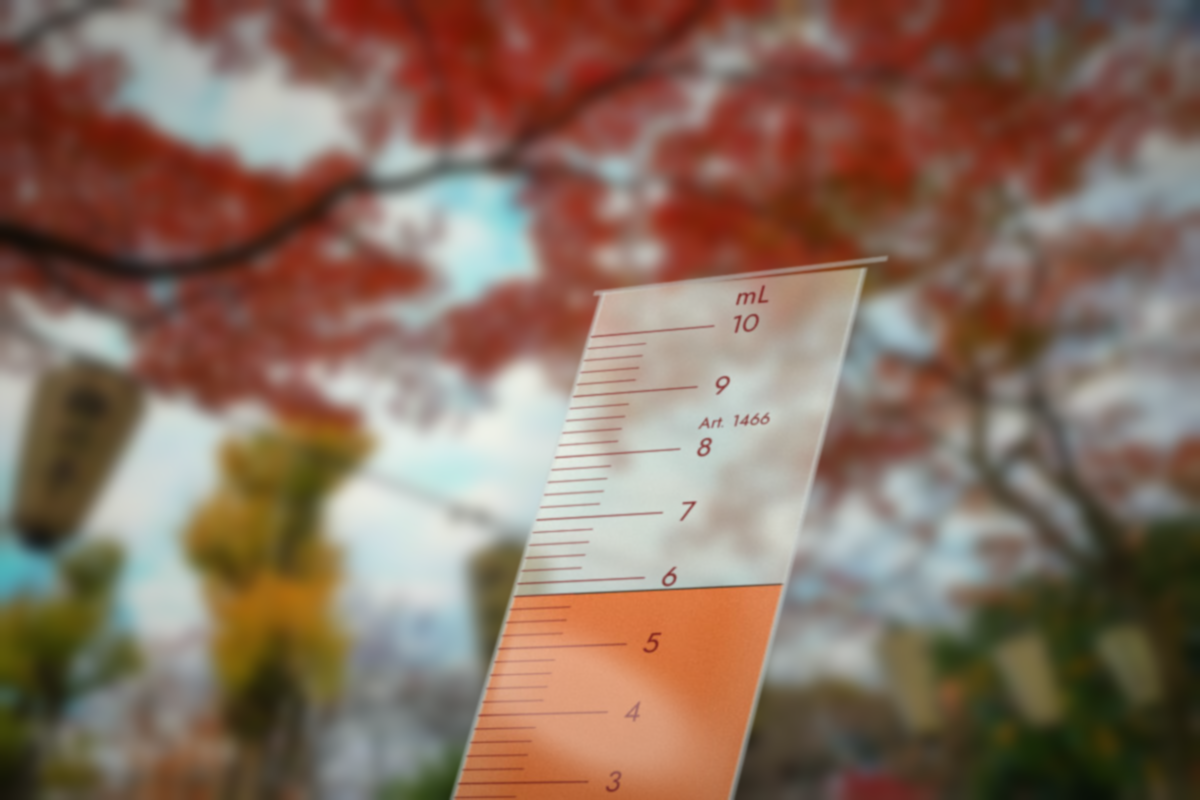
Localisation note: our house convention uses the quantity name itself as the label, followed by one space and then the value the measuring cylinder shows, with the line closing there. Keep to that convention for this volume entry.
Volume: 5.8 mL
